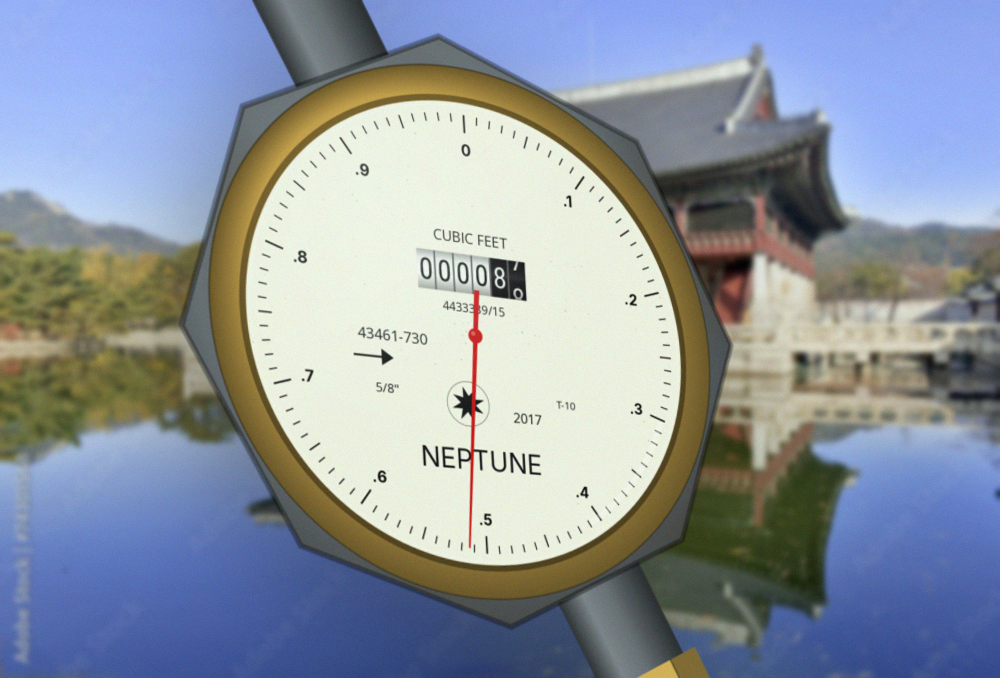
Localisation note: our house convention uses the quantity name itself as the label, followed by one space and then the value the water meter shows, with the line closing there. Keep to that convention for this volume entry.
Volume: 87.51 ft³
